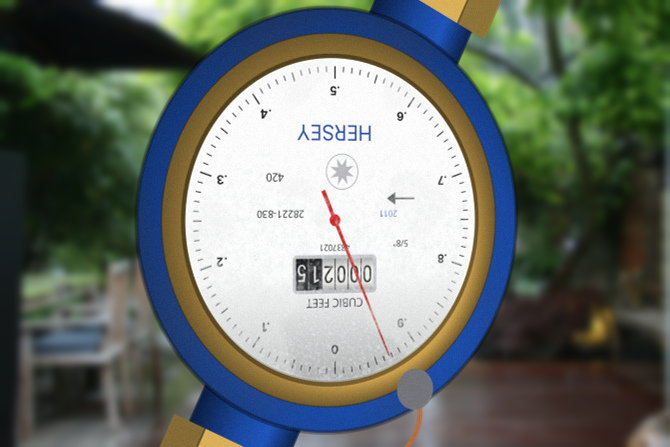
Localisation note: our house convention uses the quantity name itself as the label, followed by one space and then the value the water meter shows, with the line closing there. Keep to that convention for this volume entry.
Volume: 214.93 ft³
